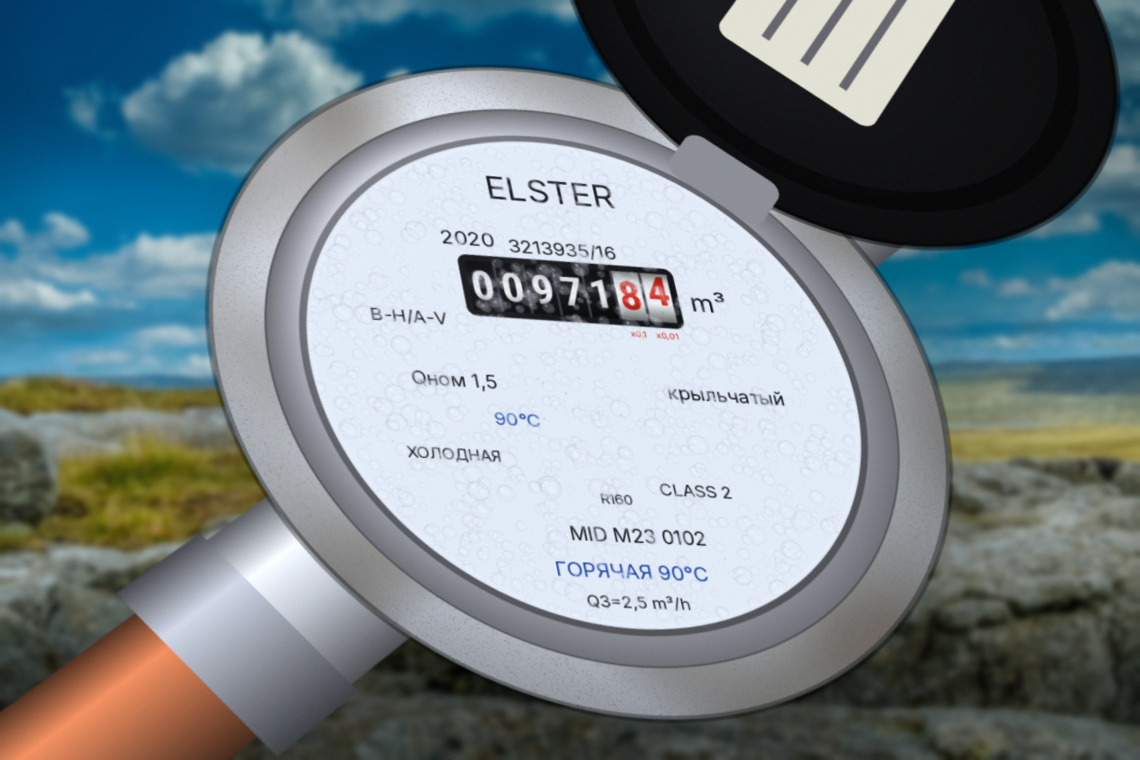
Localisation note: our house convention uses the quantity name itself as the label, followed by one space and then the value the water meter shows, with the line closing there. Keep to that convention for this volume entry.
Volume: 971.84 m³
